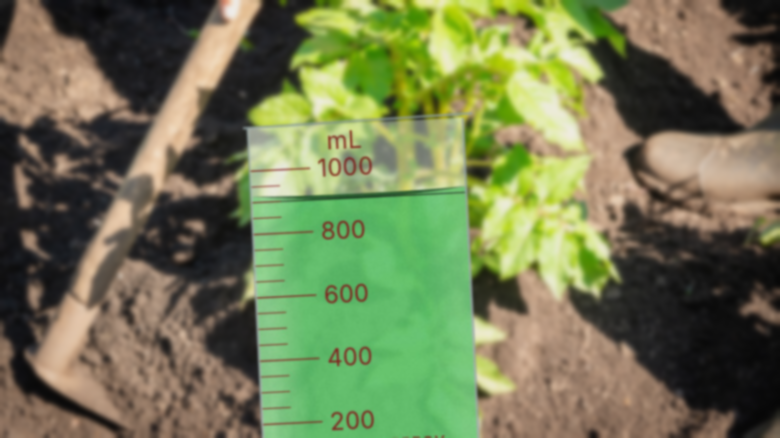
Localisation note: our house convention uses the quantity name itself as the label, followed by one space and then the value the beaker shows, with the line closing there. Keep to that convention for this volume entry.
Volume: 900 mL
